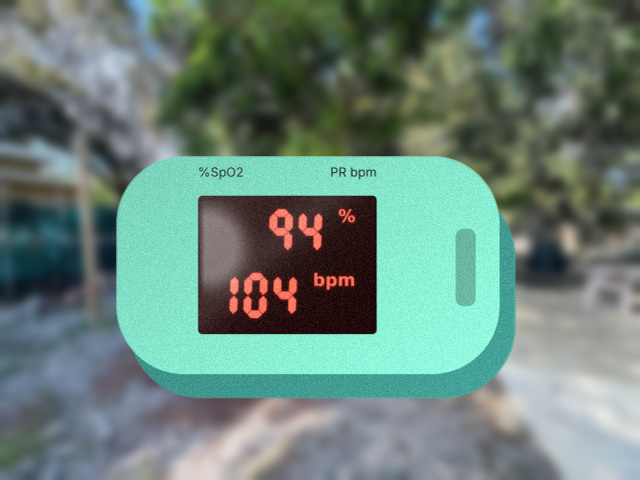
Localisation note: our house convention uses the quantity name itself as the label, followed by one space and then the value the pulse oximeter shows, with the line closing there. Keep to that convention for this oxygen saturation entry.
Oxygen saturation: 94 %
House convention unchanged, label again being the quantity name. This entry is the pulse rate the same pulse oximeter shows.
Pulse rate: 104 bpm
